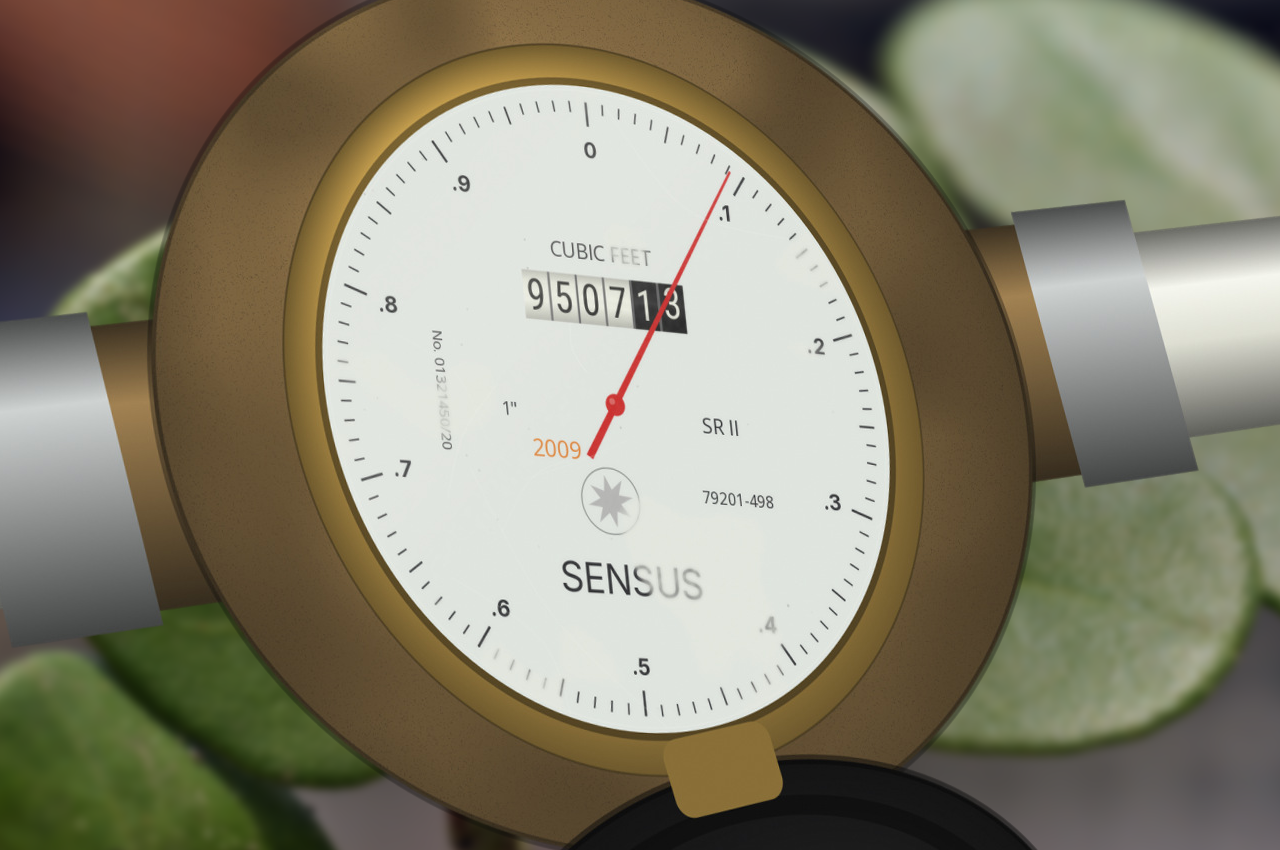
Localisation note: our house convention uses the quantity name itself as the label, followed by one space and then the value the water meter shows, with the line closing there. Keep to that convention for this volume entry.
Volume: 950713.09 ft³
